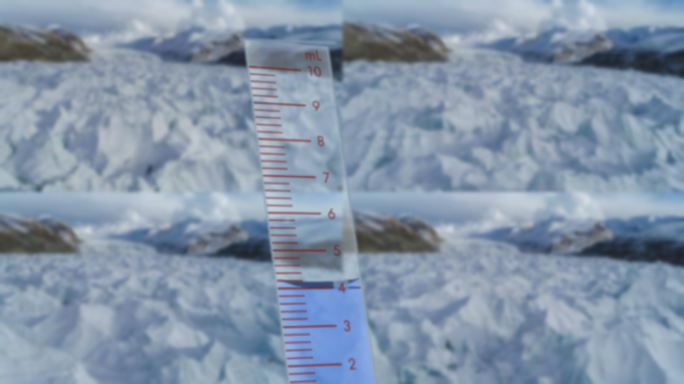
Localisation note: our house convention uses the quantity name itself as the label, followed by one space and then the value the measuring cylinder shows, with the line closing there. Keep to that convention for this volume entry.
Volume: 4 mL
